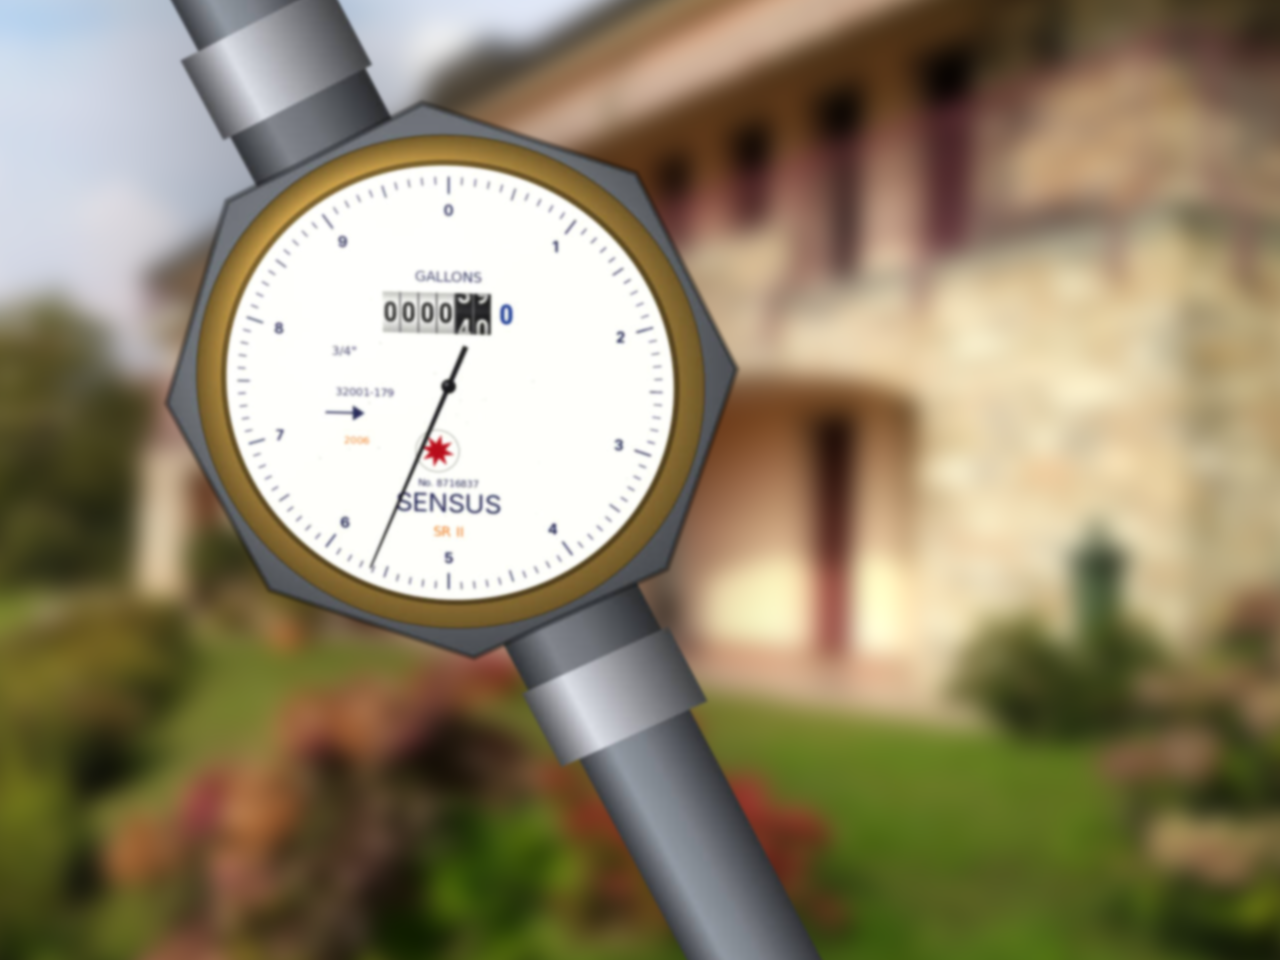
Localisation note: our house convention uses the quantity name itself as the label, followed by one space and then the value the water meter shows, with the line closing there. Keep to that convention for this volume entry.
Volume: 395.6 gal
